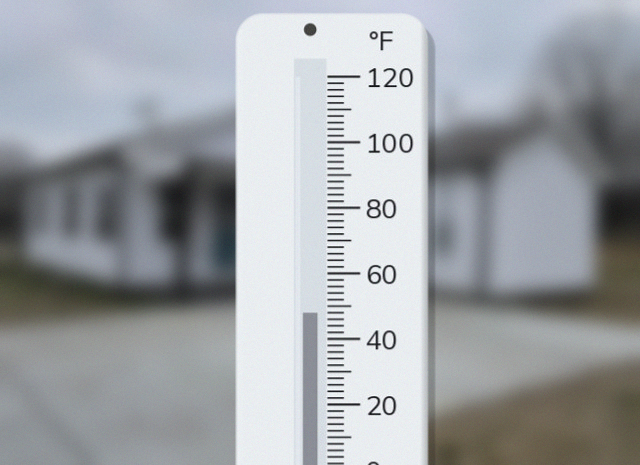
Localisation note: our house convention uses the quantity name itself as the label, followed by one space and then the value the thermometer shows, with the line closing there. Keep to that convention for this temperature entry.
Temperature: 48 °F
